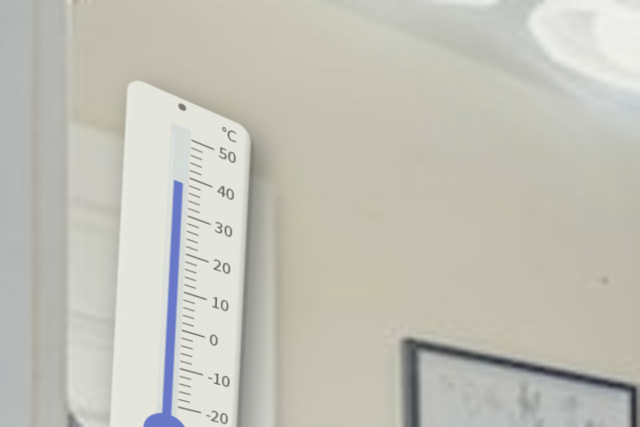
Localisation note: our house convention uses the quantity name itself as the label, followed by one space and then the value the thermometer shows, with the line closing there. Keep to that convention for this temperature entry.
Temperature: 38 °C
